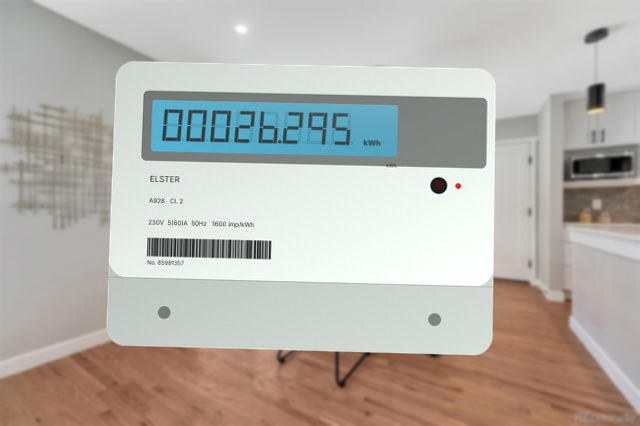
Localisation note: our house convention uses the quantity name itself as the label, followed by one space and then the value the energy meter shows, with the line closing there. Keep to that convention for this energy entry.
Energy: 26.295 kWh
